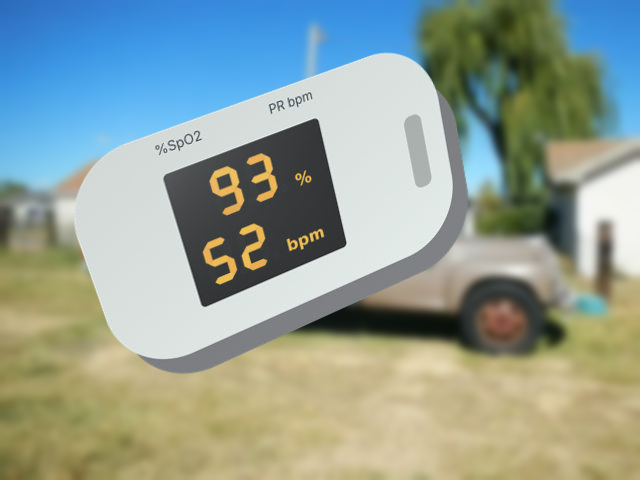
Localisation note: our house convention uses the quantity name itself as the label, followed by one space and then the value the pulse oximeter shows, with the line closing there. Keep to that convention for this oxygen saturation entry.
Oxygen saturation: 93 %
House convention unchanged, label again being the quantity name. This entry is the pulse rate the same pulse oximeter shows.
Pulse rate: 52 bpm
